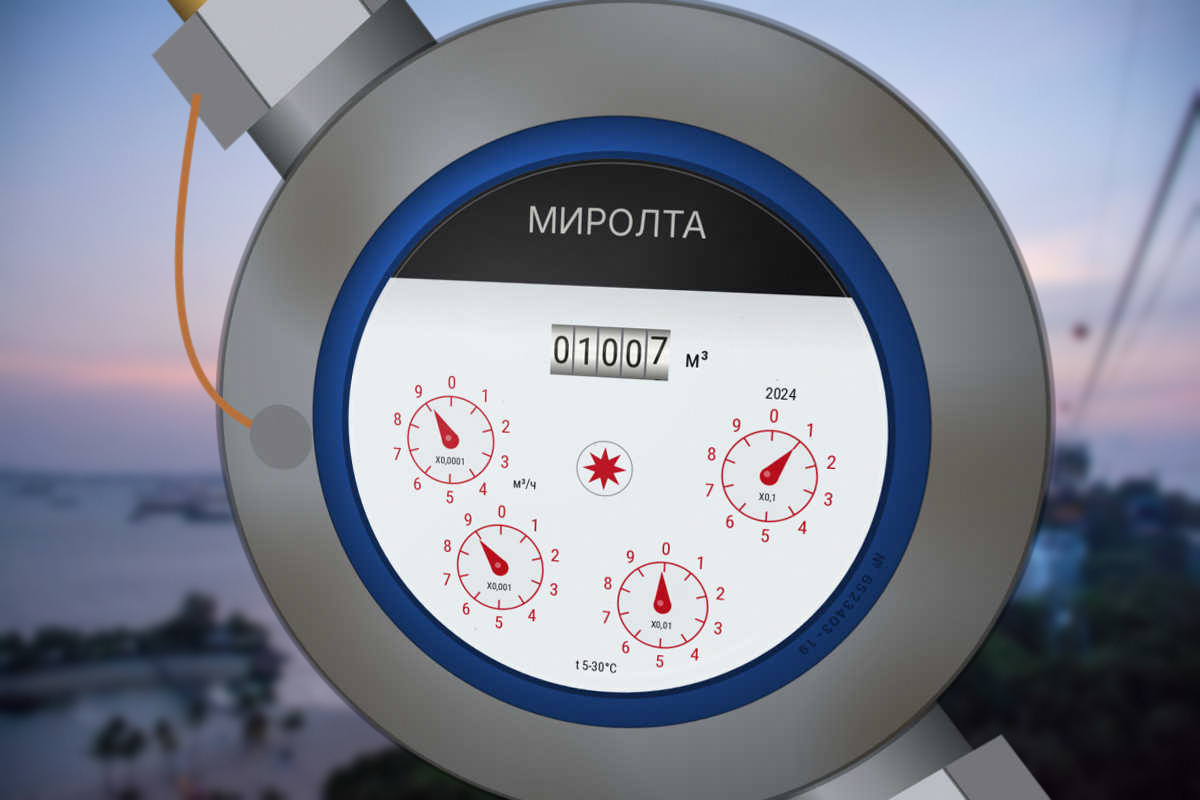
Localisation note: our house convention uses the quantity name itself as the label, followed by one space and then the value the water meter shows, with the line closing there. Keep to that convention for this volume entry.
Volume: 1007.0989 m³
